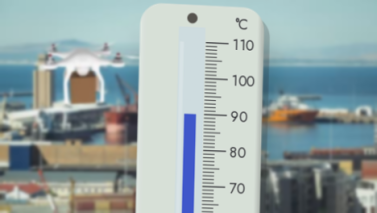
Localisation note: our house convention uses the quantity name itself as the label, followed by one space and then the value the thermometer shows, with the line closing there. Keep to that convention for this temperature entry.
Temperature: 90 °C
